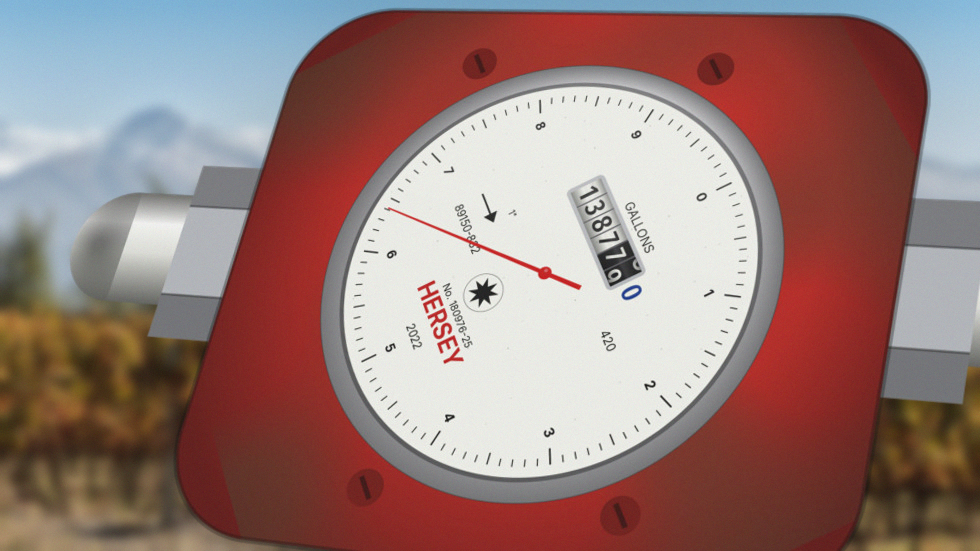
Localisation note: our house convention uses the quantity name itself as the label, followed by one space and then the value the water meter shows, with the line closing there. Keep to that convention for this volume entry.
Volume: 1387786.4 gal
